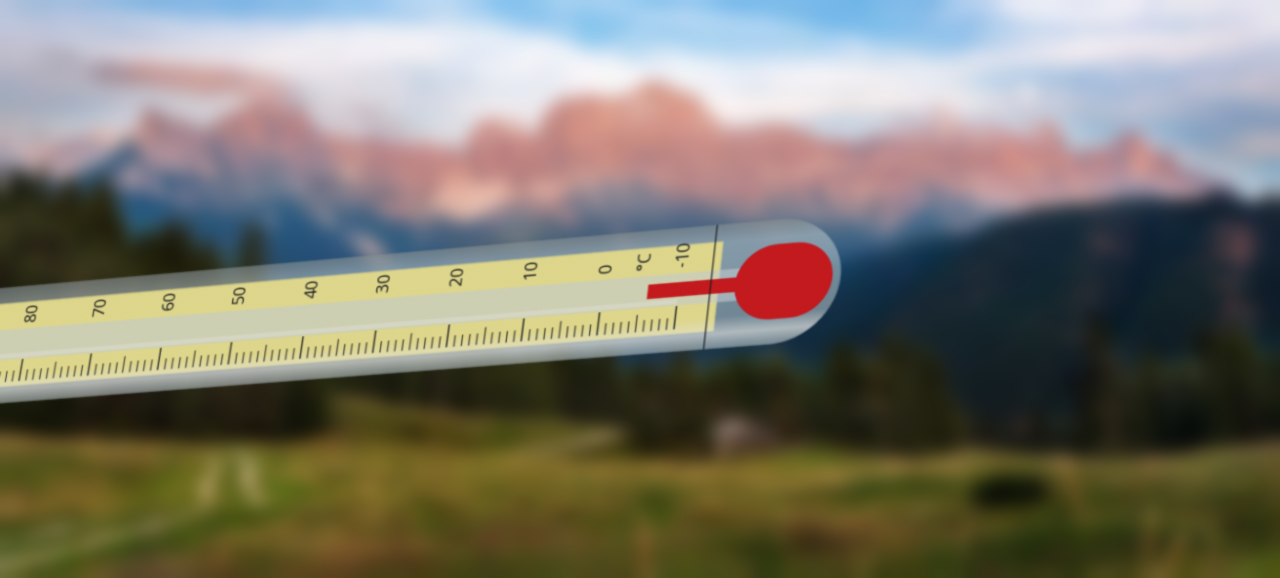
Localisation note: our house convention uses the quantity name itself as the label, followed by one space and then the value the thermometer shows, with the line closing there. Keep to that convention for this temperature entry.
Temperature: -6 °C
